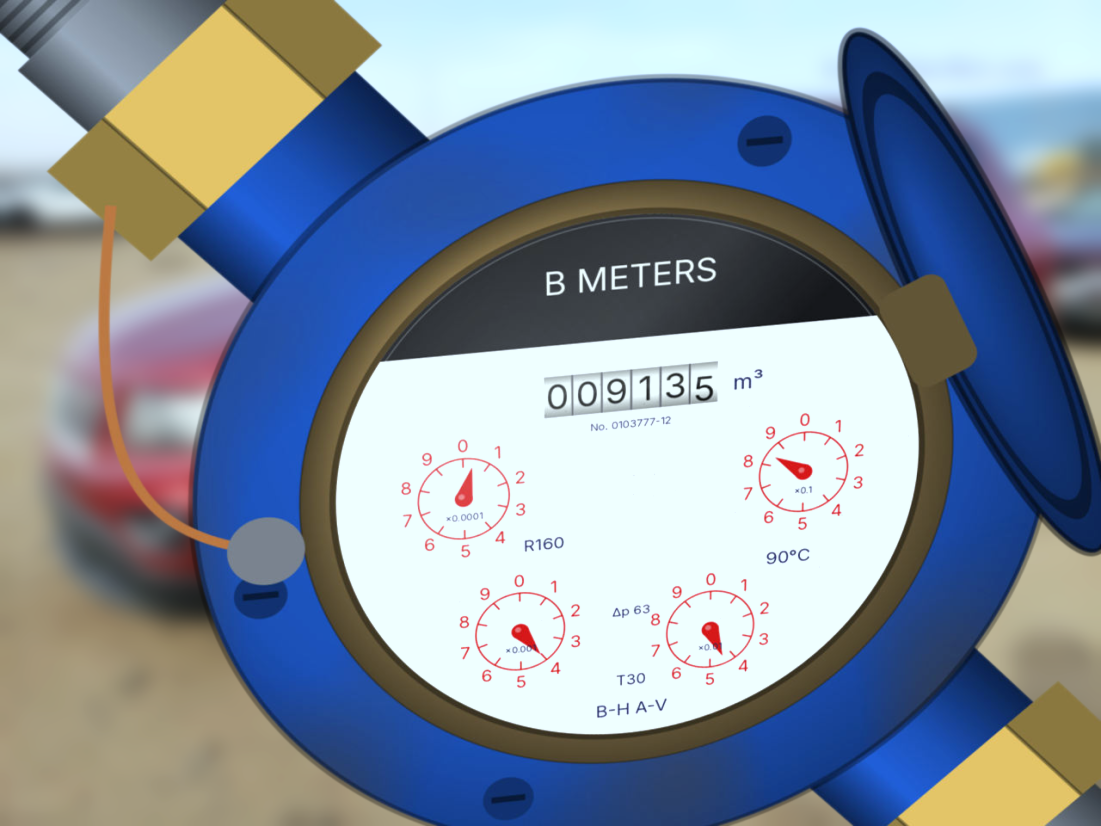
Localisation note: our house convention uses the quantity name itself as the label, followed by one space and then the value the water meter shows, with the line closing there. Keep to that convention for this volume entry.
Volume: 9134.8440 m³
